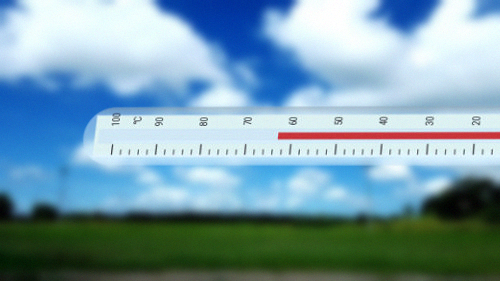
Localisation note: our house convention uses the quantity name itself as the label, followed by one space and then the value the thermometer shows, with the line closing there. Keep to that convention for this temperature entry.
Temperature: 63 °C
